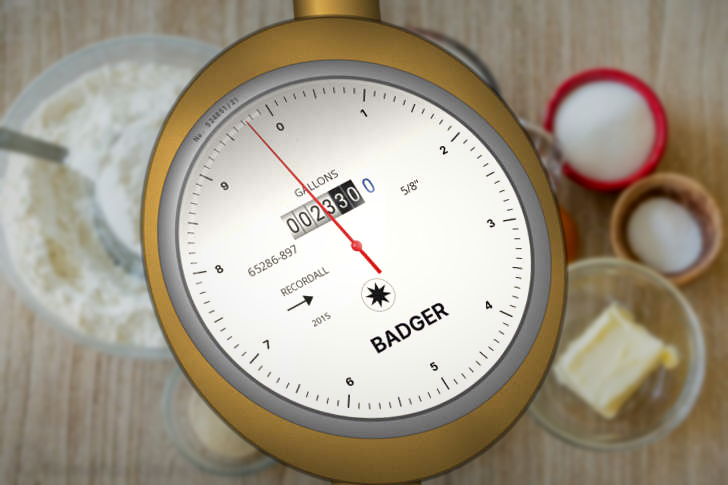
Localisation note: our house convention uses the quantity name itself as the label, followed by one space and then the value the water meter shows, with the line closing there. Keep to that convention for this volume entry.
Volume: 23299.7 gal
